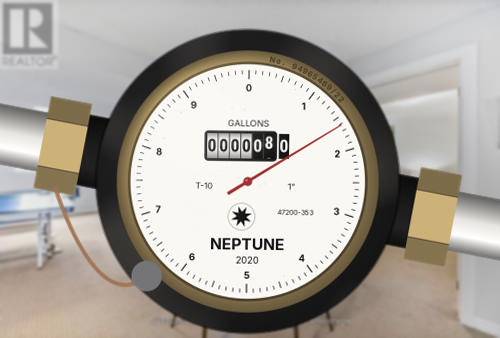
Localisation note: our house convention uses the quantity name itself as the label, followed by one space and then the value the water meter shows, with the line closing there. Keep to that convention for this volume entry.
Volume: 81.6 gal
